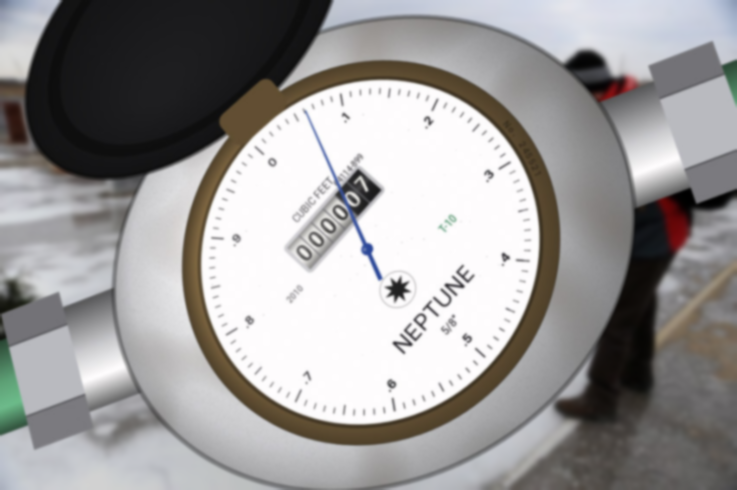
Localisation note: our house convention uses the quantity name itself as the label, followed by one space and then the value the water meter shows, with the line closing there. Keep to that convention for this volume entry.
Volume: 7.06 ft³
